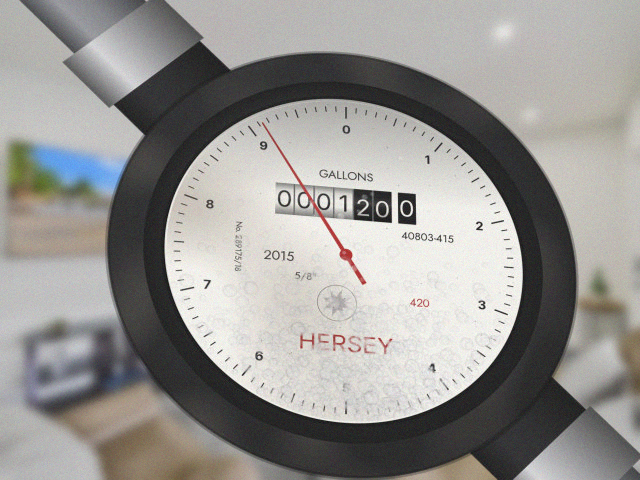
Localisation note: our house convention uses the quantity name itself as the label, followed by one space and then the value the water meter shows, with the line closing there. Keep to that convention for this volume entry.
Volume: 1199.1 gal
